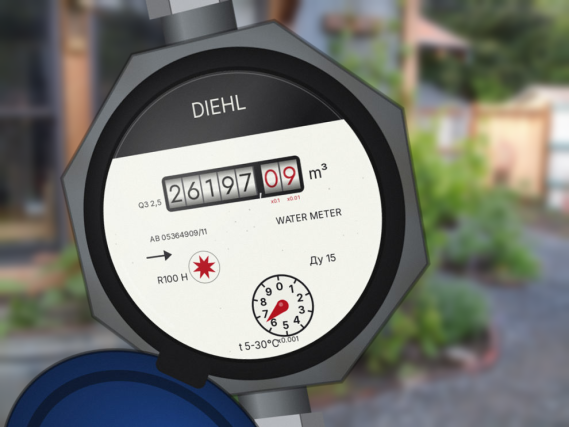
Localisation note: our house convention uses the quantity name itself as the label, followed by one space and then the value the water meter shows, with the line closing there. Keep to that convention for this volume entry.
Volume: 26197.096 m³
